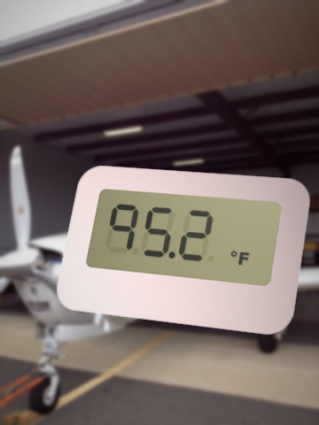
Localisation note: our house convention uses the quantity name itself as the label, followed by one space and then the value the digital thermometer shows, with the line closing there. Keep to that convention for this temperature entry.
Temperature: 95.2 °F
